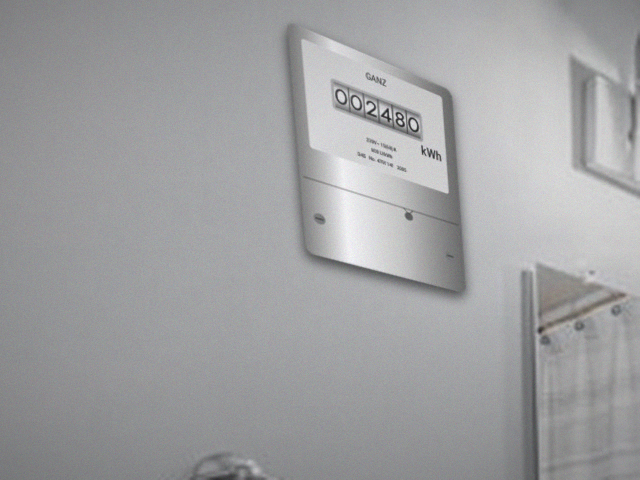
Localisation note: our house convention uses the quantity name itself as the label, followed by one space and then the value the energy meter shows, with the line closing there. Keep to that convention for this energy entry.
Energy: 2480 kWh
